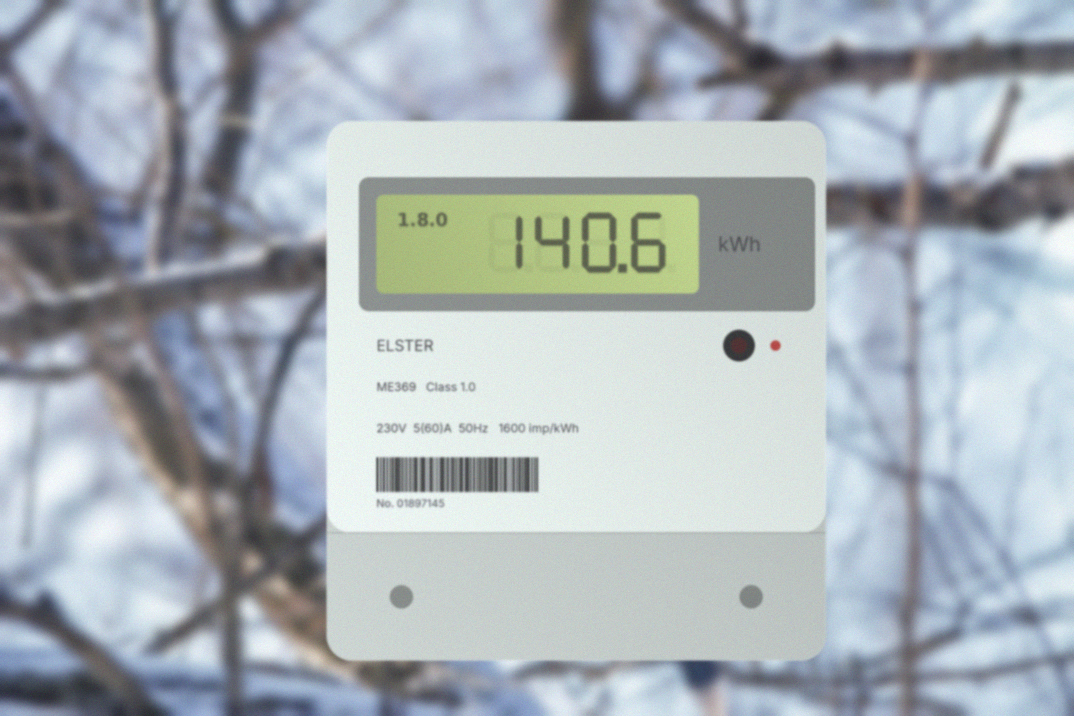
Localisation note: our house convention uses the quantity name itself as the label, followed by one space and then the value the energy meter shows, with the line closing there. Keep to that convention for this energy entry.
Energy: 140.6 kWh
